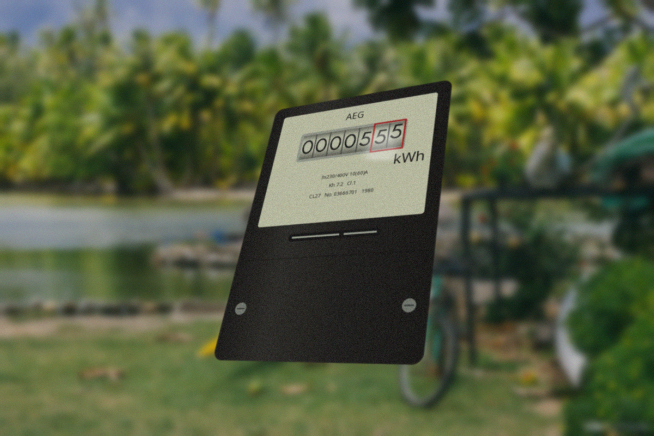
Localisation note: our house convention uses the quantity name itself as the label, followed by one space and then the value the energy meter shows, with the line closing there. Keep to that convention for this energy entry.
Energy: 5.55 kWh
